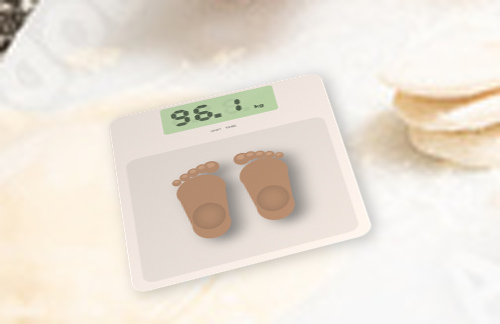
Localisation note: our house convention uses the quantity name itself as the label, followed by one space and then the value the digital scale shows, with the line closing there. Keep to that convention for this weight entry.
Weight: 96.1 kg
